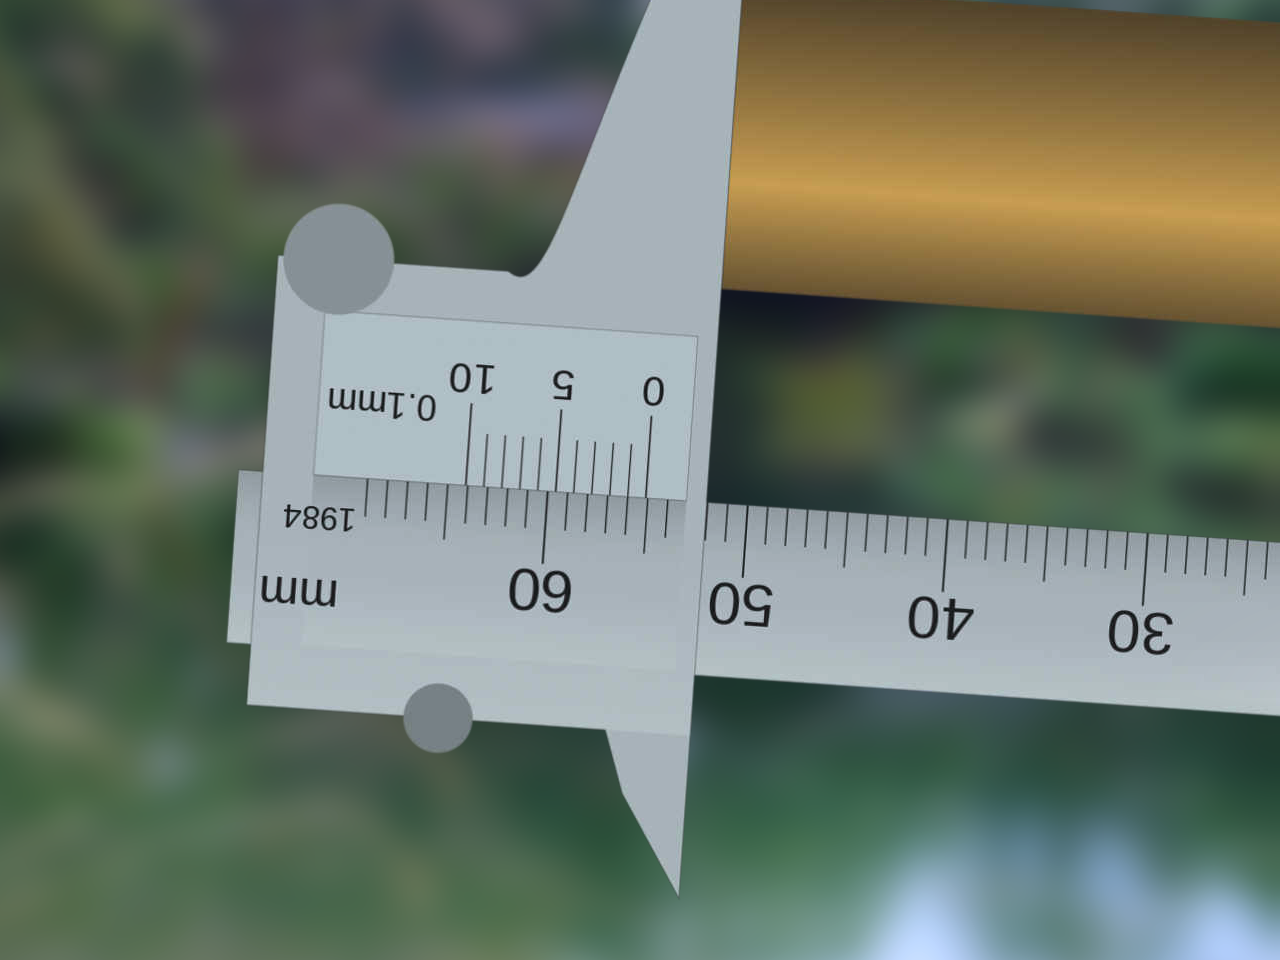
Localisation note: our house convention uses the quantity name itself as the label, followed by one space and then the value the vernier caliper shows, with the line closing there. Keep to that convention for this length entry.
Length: 55.1 mm
